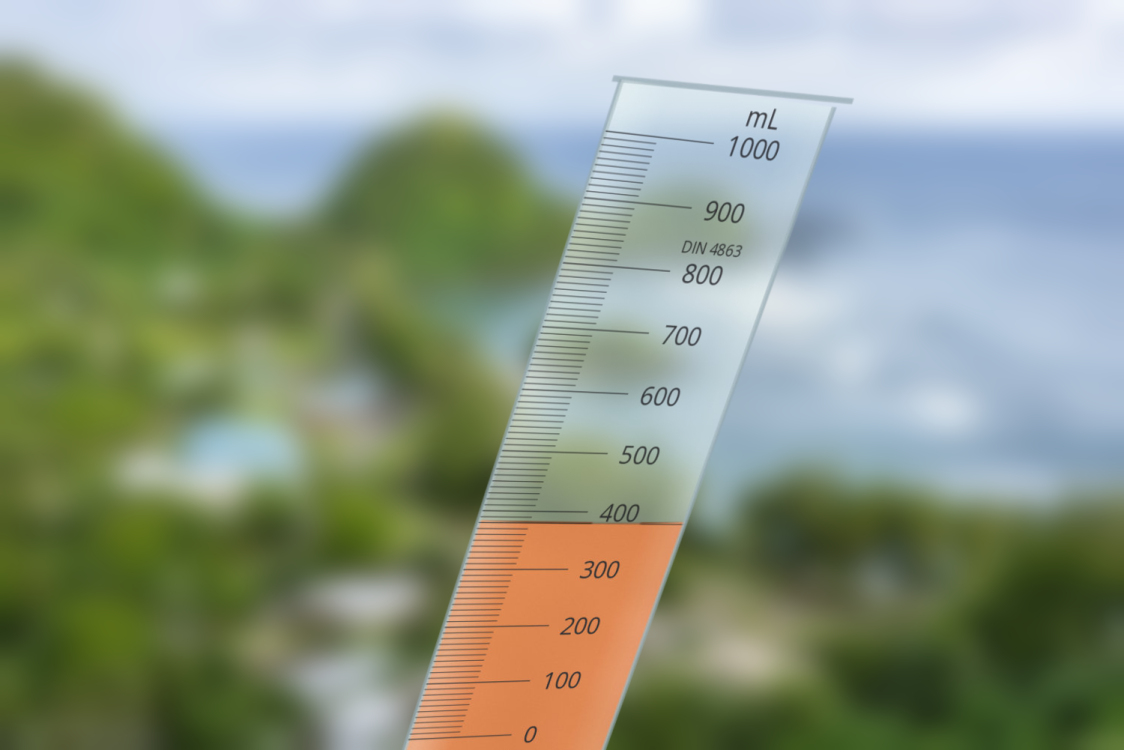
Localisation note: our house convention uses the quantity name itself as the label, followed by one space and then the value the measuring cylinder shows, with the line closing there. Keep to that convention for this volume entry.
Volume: 380 mL
